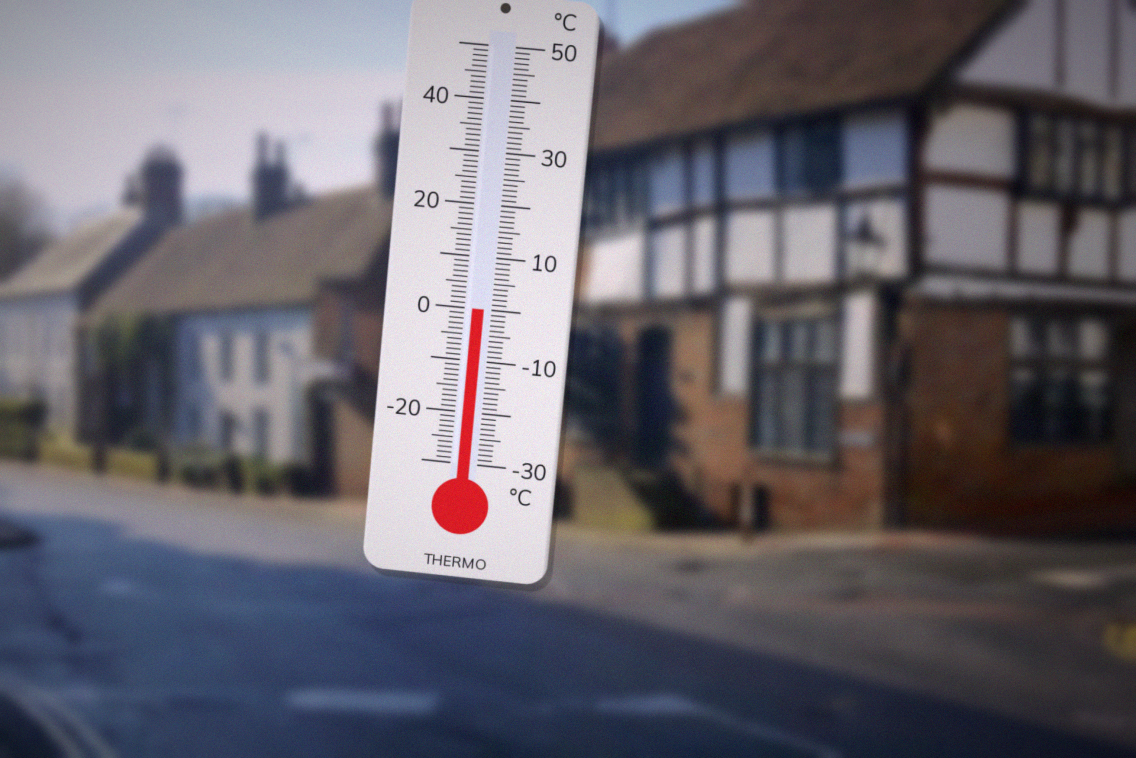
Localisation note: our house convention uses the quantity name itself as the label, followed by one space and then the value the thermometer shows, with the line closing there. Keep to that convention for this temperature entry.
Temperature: 0 °C
